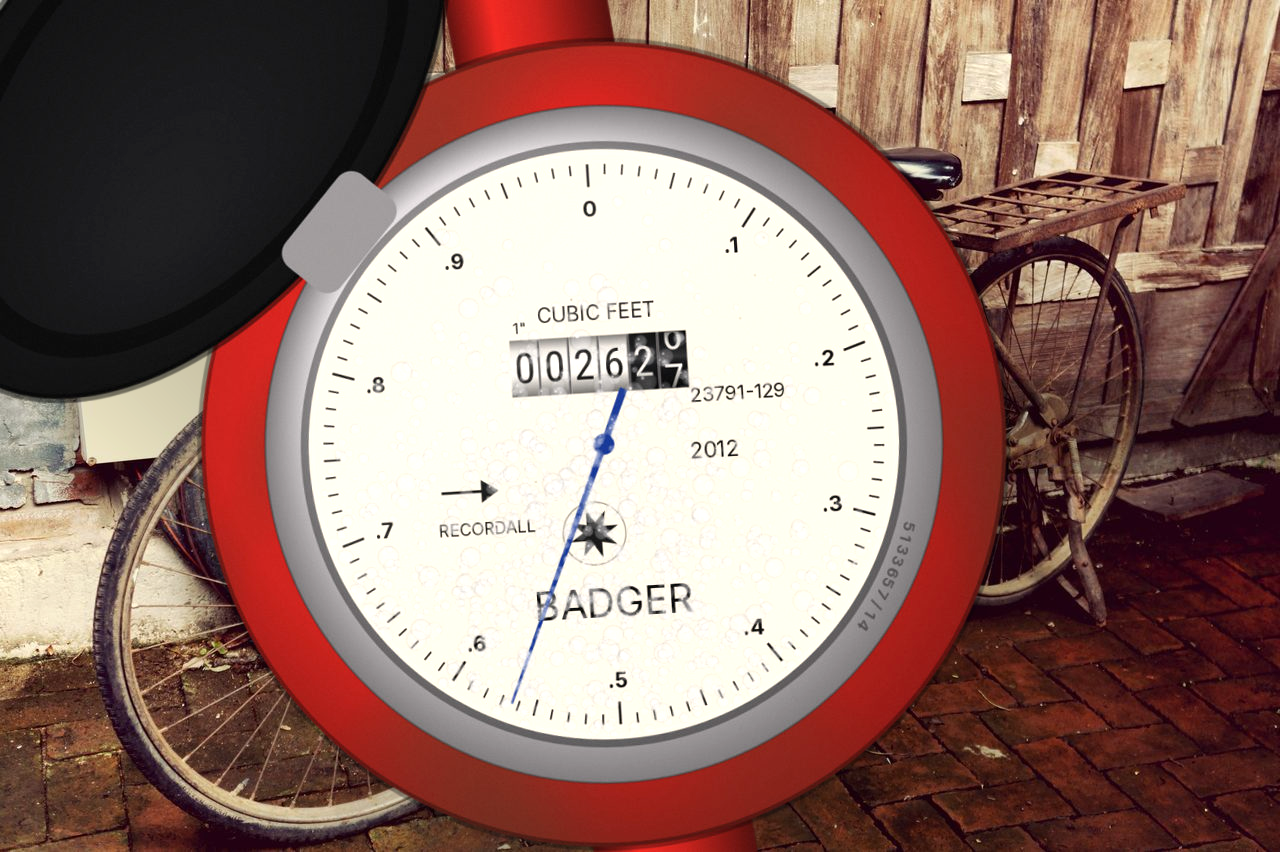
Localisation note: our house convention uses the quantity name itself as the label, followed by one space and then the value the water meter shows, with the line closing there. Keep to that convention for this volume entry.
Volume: 2626.56 ft³
